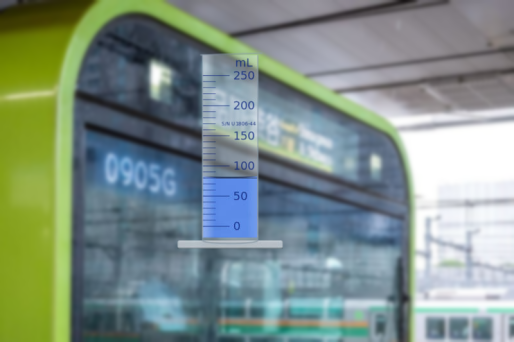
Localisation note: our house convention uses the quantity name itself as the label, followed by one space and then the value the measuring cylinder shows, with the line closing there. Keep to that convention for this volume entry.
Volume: 80 mL
